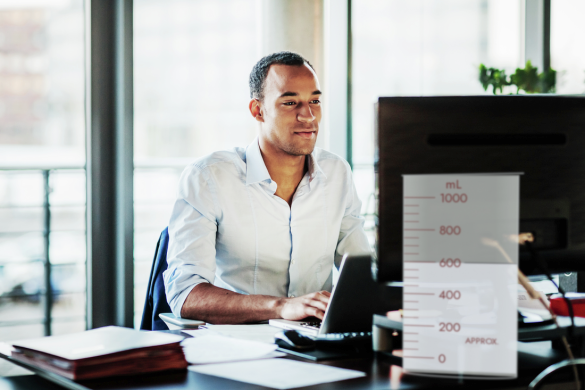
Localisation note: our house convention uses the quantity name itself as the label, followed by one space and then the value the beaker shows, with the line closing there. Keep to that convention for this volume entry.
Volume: 600 mL
